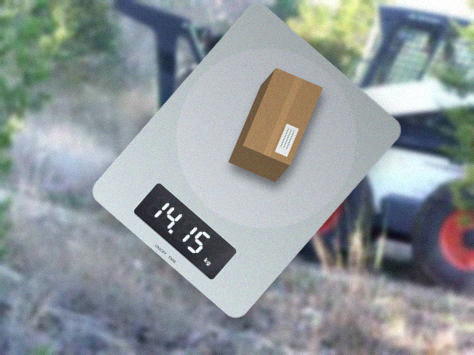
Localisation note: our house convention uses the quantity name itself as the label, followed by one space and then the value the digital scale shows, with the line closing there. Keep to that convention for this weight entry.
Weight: 14.15 kg
